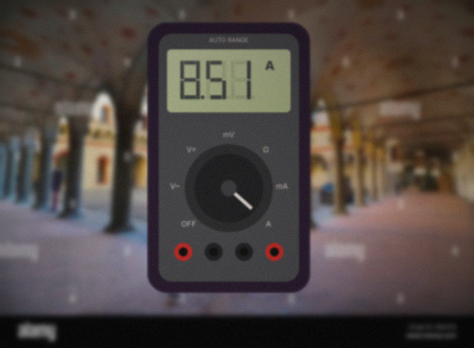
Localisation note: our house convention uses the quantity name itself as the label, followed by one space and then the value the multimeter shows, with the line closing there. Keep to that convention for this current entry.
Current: 8.51 A
